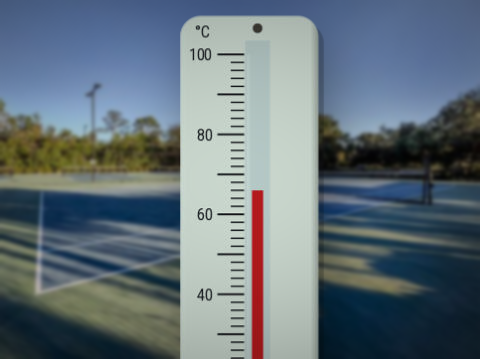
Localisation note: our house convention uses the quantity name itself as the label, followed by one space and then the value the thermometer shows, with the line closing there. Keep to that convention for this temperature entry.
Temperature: 66 °C
